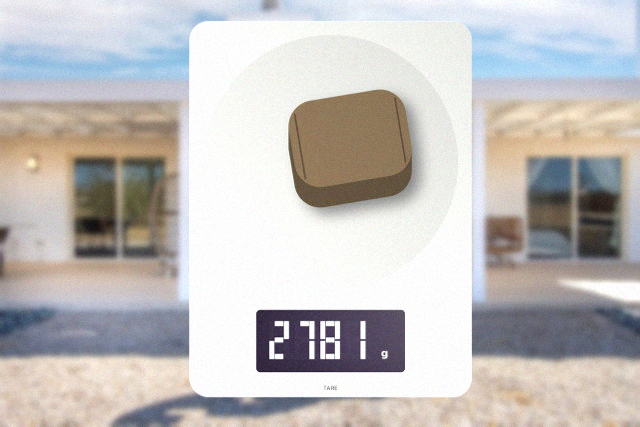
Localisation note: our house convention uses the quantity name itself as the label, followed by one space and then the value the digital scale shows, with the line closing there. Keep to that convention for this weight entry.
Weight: 2781 g
